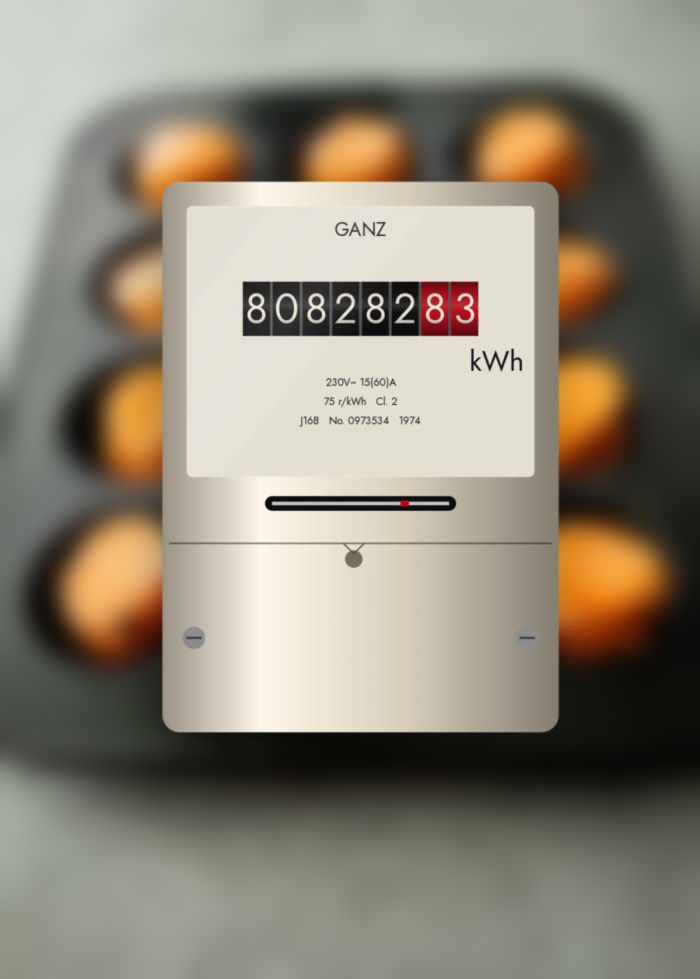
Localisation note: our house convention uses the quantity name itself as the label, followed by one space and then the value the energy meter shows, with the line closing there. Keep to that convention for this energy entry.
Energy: 808282.83 kWh
